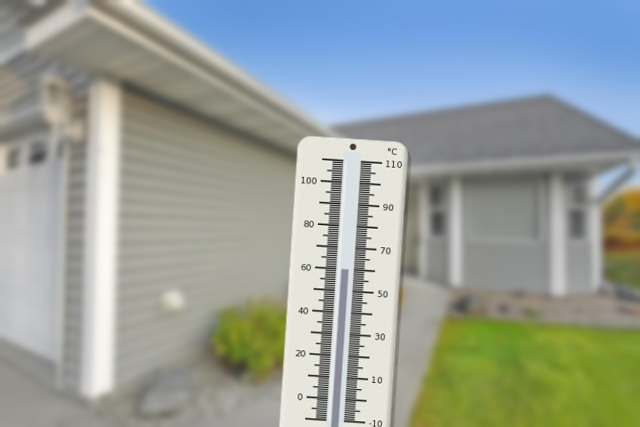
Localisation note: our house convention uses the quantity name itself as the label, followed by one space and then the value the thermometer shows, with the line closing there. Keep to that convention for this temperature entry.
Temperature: 60 °C
